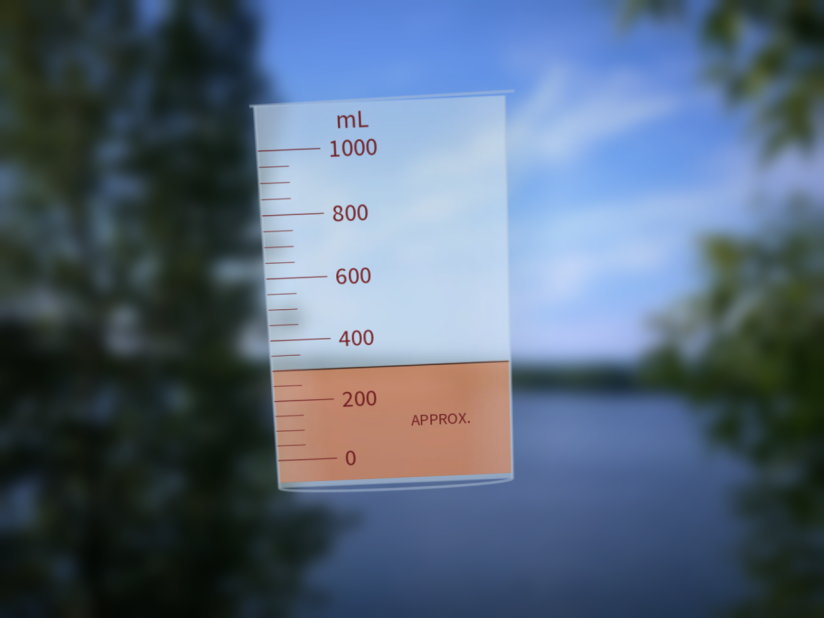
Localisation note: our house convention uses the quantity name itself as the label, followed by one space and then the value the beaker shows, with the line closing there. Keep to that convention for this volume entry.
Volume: 300 mL
